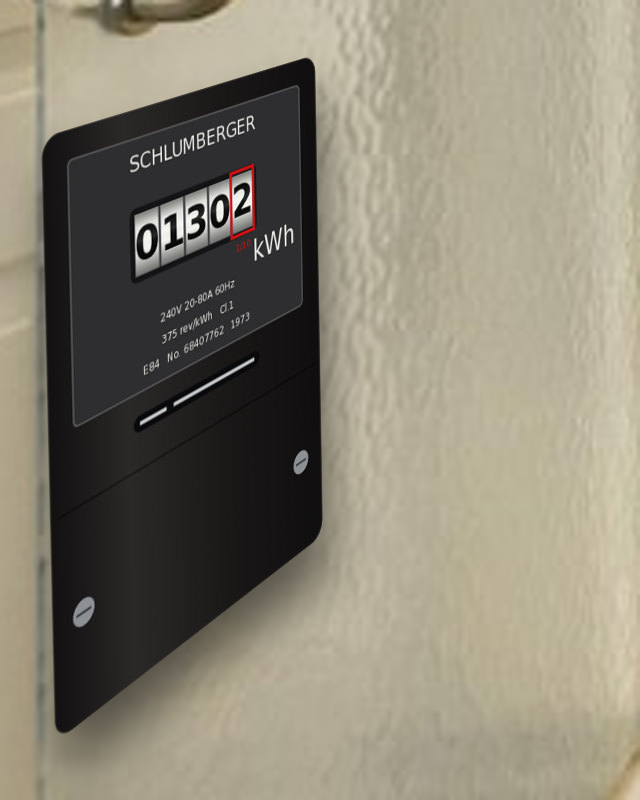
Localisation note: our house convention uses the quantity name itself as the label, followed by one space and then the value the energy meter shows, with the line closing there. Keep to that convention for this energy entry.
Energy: 130.2 kWh
